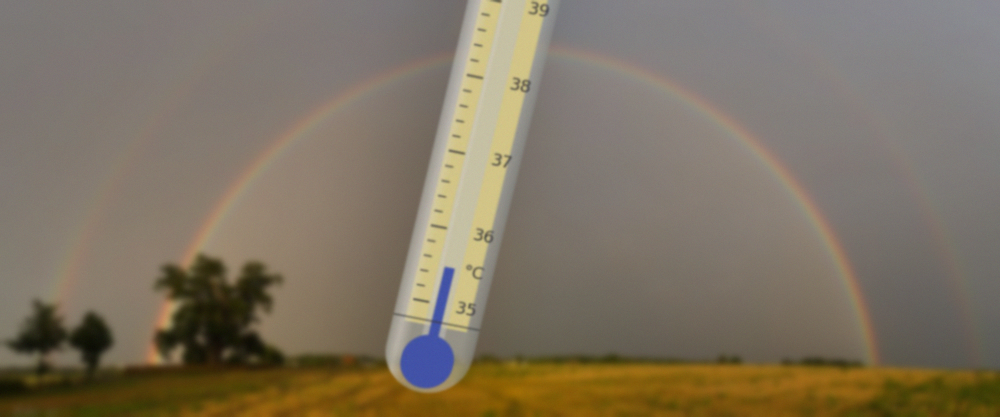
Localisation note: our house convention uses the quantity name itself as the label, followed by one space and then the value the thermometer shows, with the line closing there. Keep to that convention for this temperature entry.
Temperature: 35.5 °C
